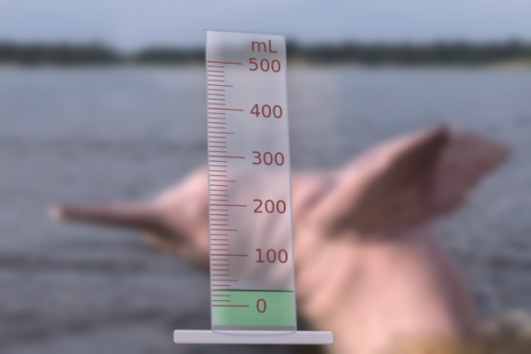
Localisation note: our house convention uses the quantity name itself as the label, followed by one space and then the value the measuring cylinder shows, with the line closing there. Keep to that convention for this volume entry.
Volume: 30 mL
